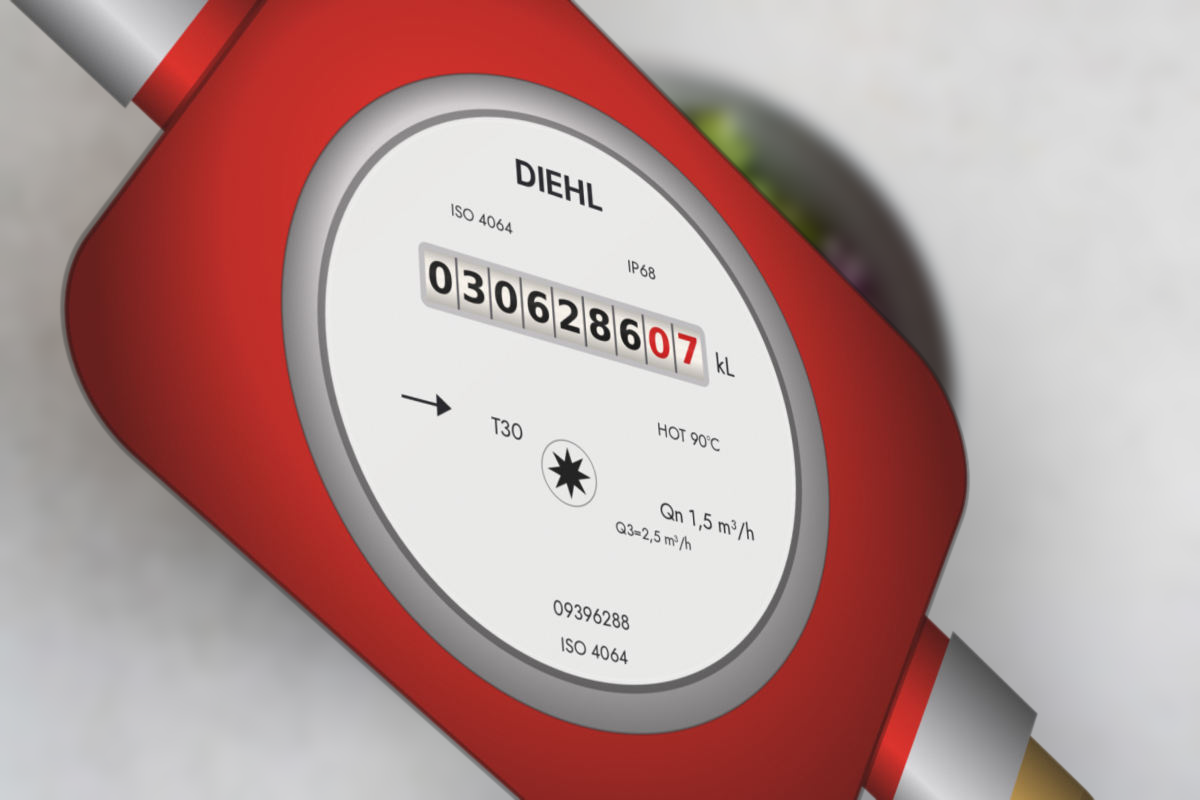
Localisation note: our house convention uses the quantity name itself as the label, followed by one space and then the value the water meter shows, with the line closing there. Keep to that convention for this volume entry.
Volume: 306286.07 kL
